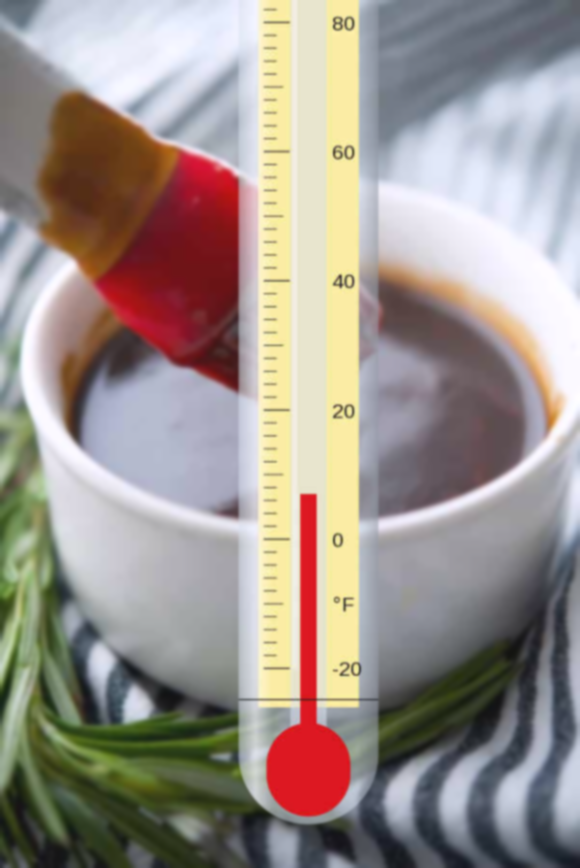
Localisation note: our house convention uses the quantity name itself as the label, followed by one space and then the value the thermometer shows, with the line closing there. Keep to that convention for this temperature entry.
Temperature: 7 °F
